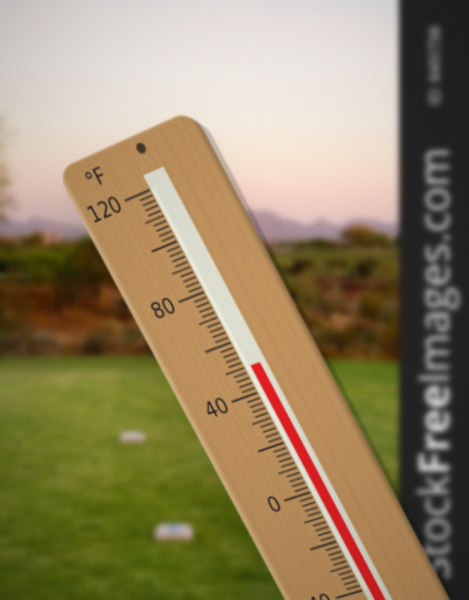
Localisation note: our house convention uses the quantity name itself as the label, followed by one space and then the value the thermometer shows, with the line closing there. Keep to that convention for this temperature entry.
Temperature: 50 °F
